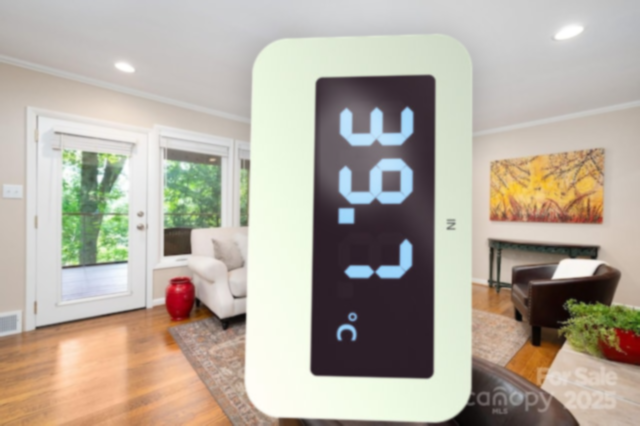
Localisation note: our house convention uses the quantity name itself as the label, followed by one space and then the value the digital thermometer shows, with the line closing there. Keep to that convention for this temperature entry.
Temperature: 39.7 °C
